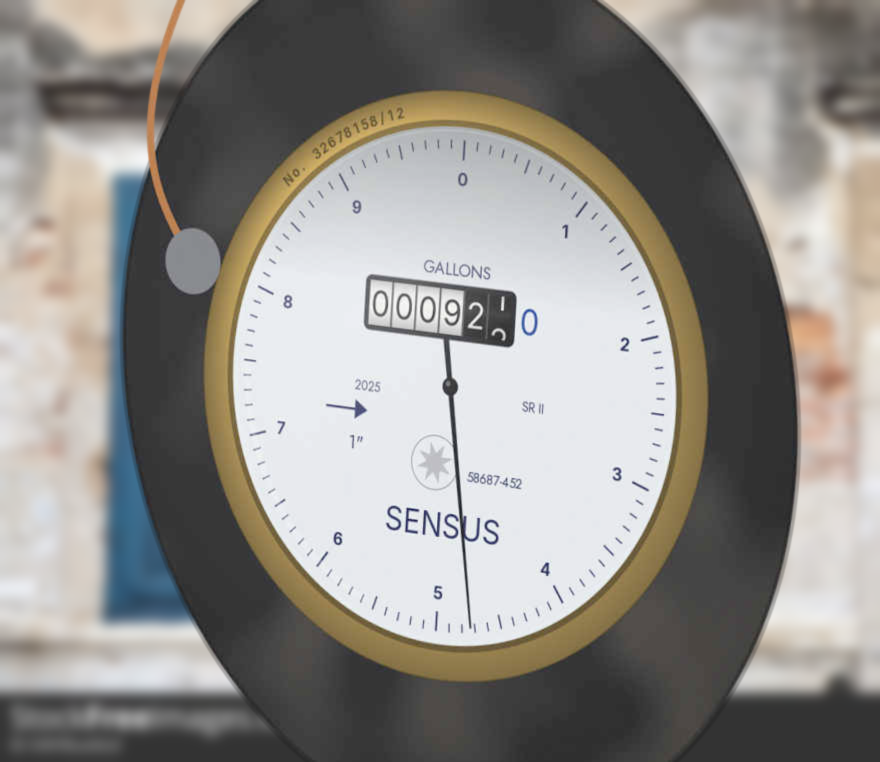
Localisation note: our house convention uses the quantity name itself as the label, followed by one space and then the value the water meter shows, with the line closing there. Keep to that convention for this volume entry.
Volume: 9214.7 gal
